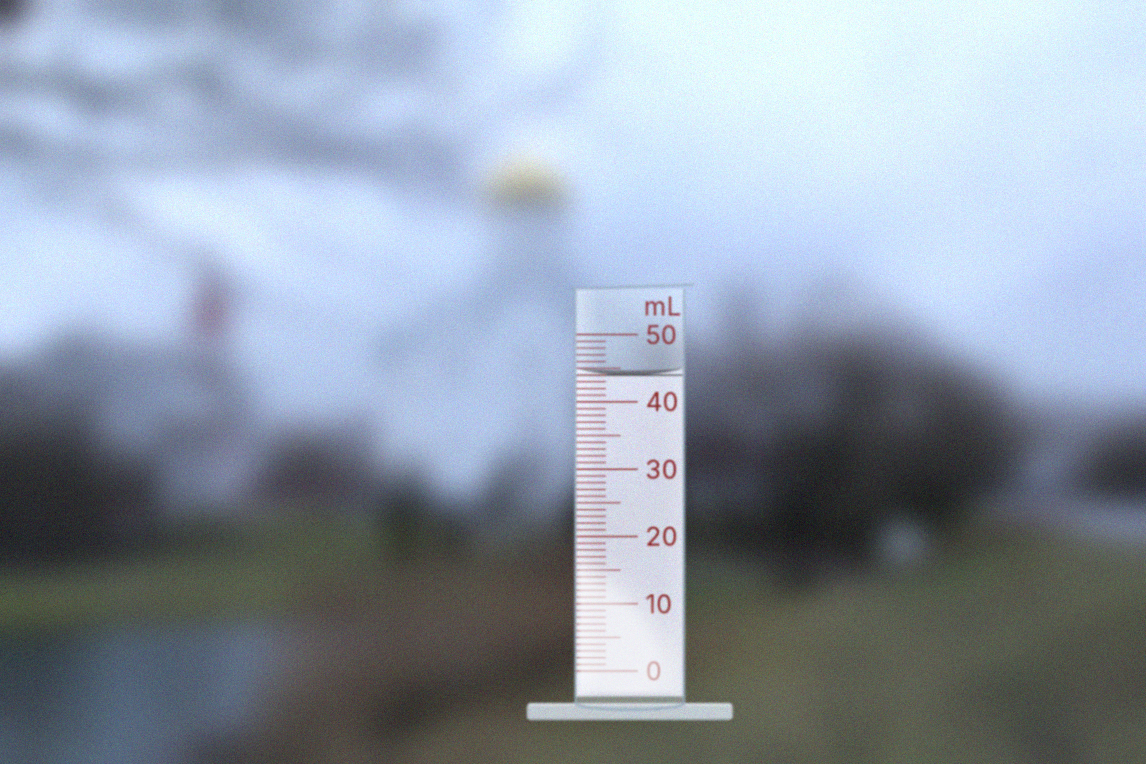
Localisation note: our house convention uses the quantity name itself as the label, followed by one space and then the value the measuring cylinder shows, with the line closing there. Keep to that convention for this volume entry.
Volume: 44 mL
